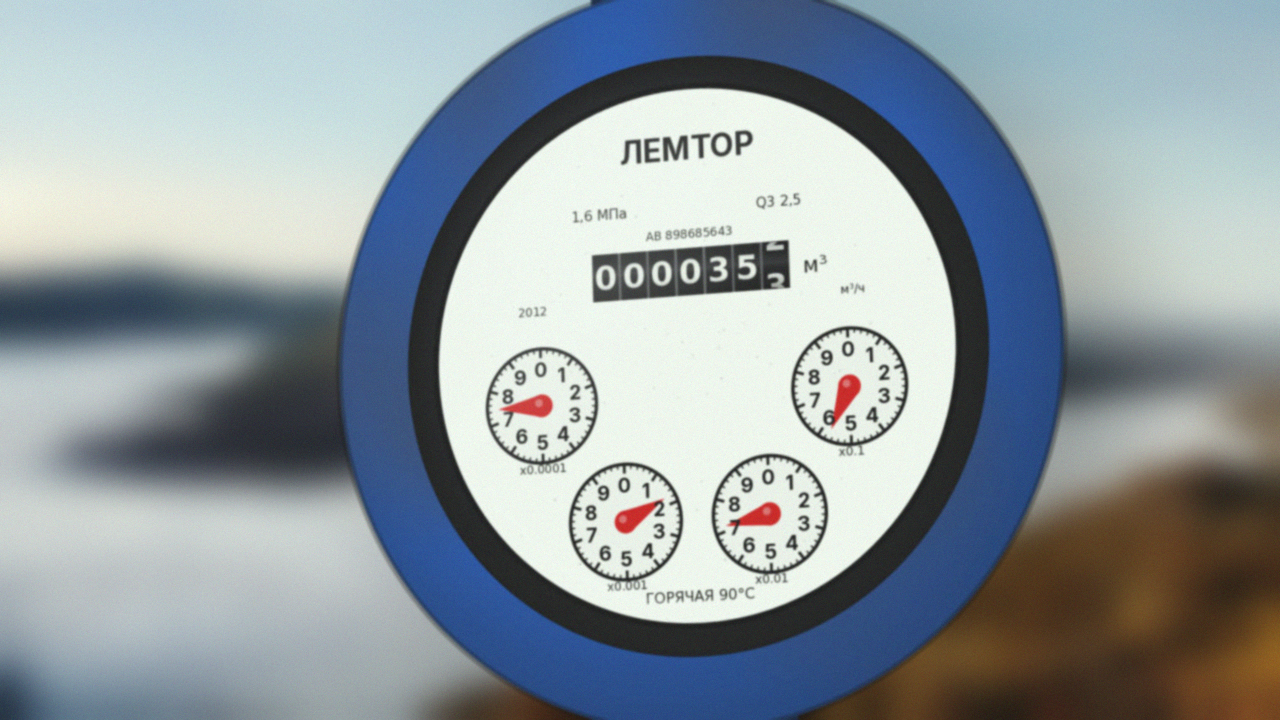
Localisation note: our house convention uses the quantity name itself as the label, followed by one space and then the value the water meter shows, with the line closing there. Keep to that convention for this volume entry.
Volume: 352.5717 m³
